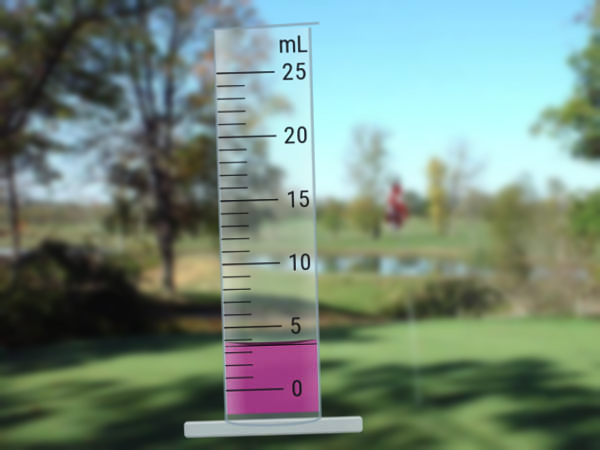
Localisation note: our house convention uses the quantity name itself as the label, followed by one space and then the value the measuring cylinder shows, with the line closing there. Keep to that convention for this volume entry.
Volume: 3.5 mL
